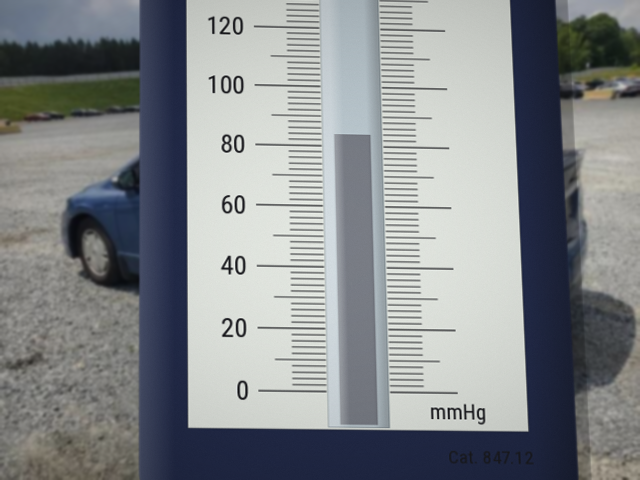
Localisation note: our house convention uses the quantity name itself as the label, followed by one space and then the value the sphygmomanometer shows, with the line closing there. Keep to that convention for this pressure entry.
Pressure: 84 mmHg
